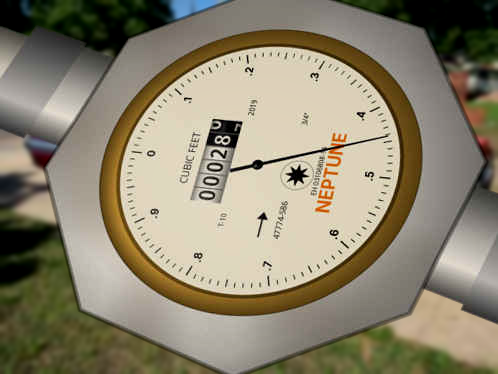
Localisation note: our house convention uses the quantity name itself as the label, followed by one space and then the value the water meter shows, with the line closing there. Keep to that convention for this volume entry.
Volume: 286.44 ft³
